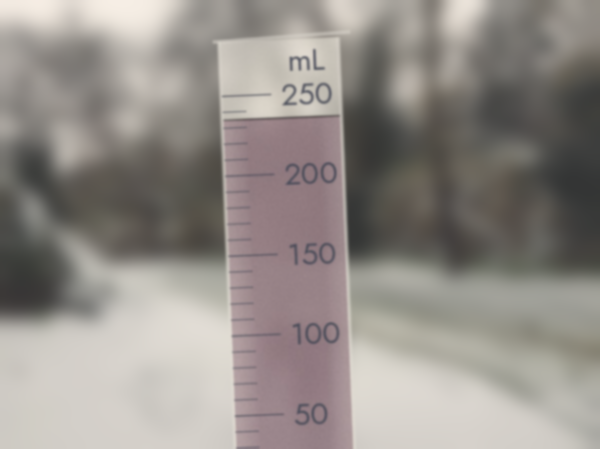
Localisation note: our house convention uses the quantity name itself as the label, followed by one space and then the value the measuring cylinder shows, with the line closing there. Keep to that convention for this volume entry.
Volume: 235 mL
